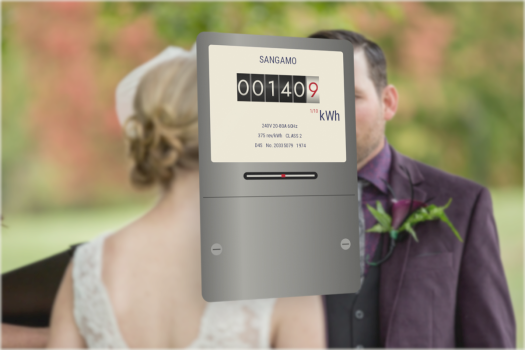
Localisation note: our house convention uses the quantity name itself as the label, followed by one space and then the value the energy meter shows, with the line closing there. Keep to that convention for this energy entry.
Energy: 140.9 kWh
